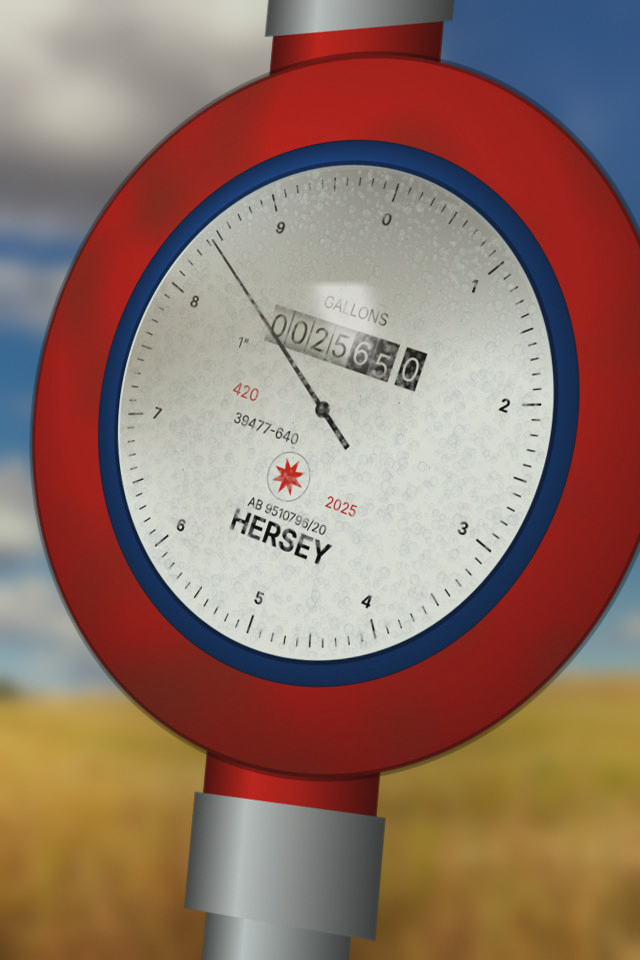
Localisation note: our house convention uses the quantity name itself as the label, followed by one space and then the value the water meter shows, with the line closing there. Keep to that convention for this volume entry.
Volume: 25648.4 gal
